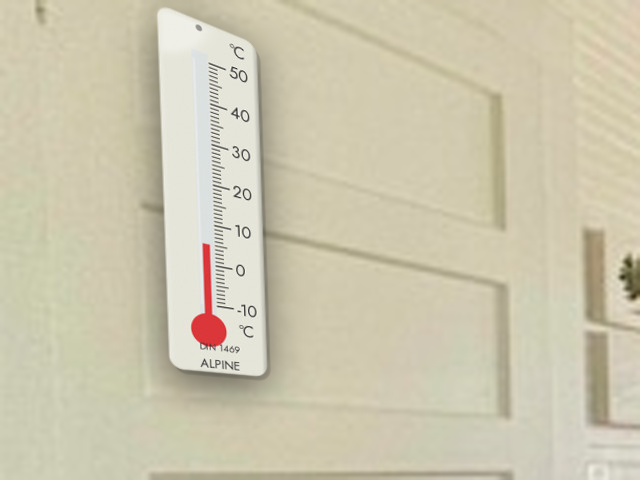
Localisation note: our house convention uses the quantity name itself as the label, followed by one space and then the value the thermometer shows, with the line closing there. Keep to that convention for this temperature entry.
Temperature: 5 °C
